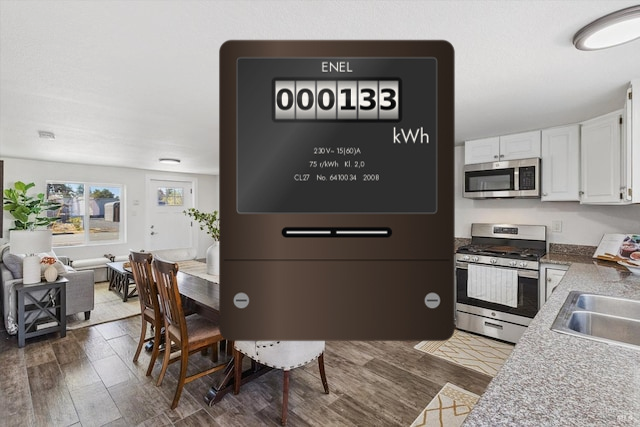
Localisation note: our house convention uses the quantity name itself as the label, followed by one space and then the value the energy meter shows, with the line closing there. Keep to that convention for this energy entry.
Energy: 133 kWh
